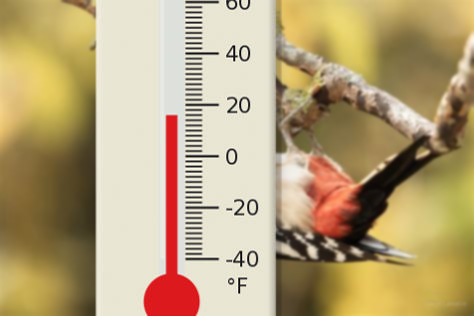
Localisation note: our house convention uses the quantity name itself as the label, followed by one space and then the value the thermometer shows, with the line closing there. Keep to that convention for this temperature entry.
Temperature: 16 °F
